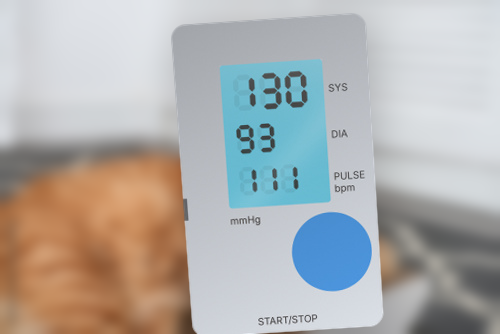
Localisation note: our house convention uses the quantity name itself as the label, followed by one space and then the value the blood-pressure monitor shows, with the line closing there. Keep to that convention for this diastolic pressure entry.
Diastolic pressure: 93 mmHg
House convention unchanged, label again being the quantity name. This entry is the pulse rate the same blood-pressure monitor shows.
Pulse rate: 111 bpm
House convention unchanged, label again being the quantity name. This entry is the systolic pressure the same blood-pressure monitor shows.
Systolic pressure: 130 mmHg
